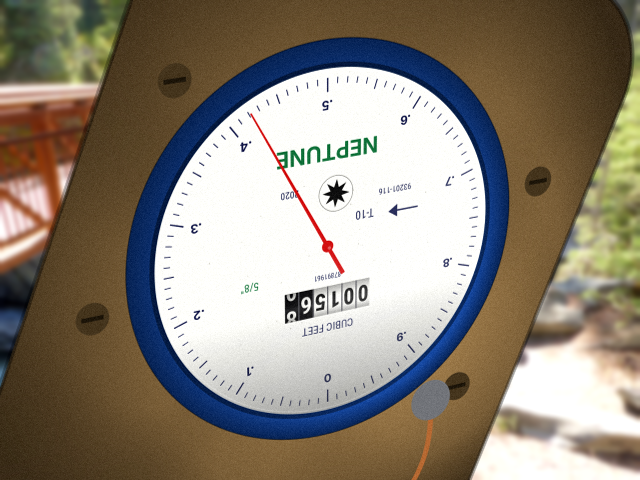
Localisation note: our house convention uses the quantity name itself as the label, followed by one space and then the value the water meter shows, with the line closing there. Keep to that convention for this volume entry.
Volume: 1568.42 ft³
